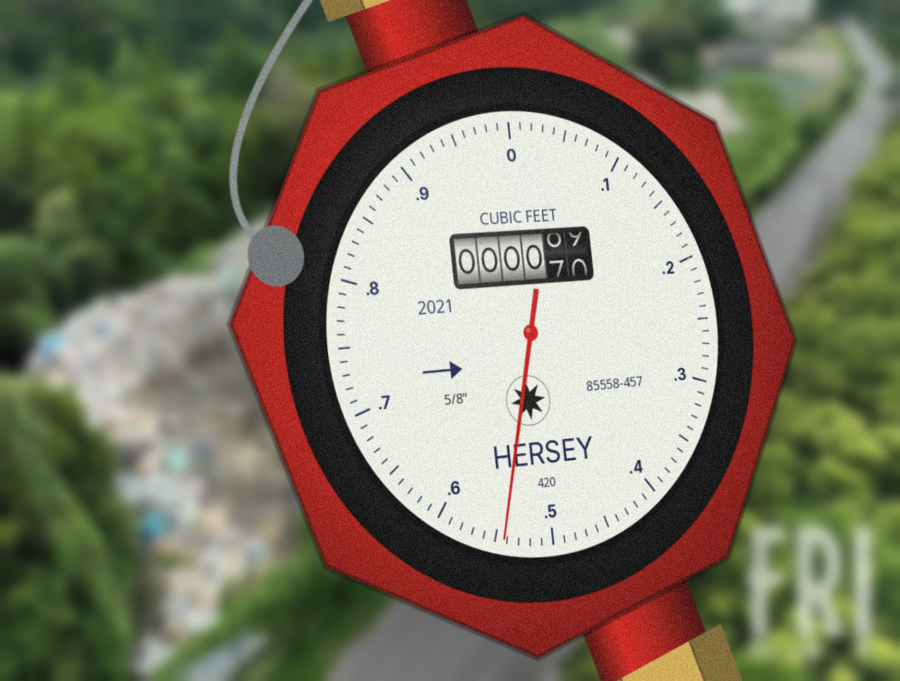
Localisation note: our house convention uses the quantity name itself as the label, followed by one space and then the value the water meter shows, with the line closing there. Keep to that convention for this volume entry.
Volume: 69.54 ft³
